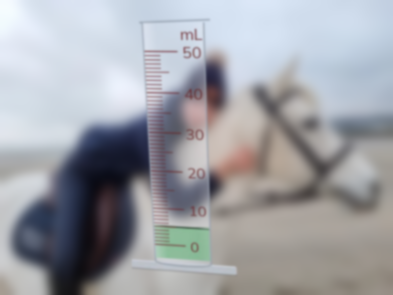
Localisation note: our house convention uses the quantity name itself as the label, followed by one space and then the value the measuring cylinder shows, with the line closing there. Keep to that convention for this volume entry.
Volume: 5 mL
